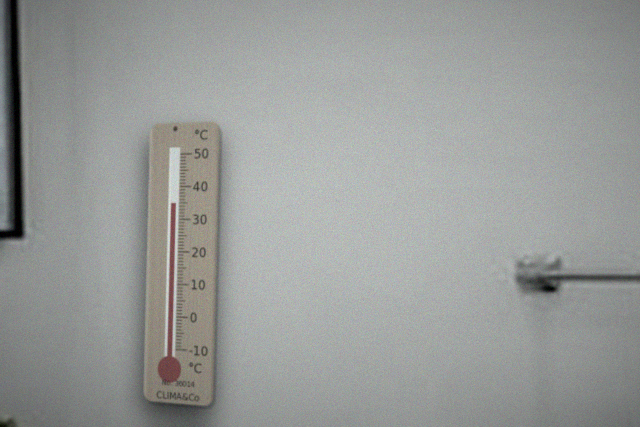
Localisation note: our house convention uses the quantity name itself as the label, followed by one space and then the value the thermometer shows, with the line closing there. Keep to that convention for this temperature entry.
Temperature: 35 °C
